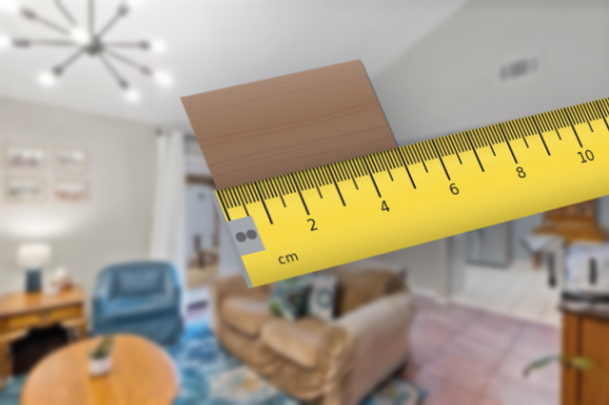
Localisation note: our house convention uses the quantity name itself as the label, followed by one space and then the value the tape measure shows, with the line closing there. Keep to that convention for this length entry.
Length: 5 cm
